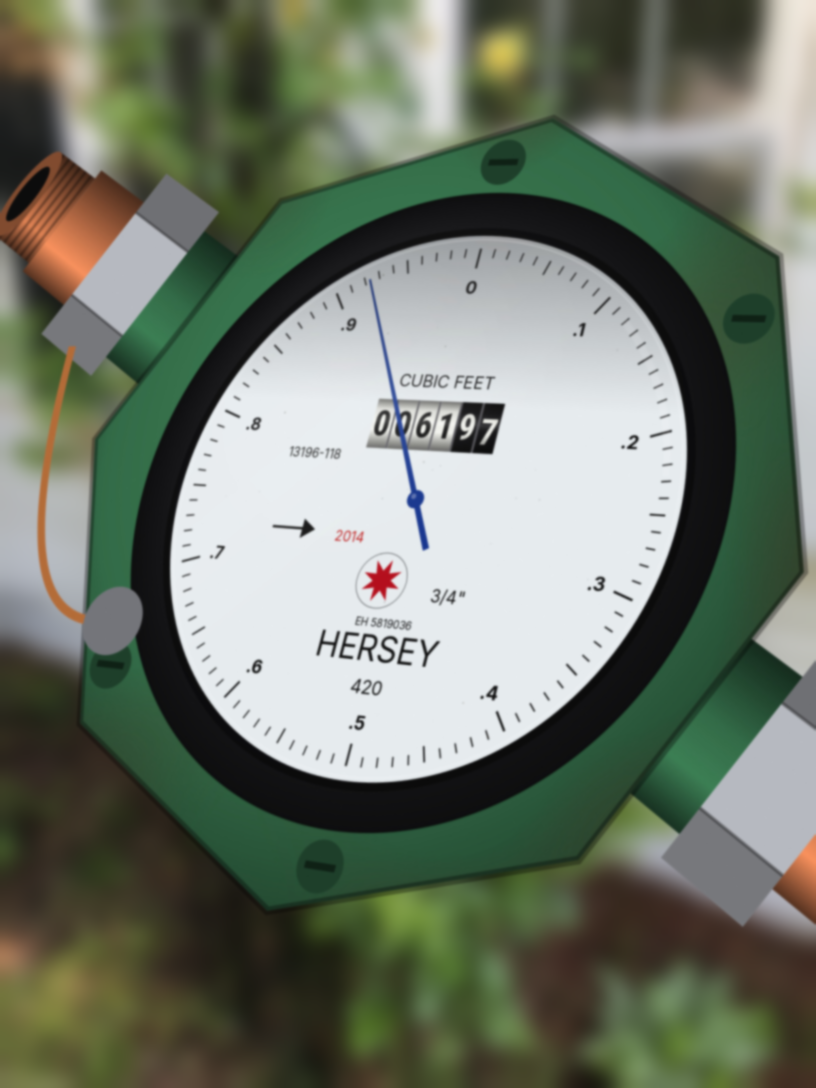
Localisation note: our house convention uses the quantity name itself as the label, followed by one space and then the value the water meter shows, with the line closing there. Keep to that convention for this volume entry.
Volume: 6196.92 ft³
